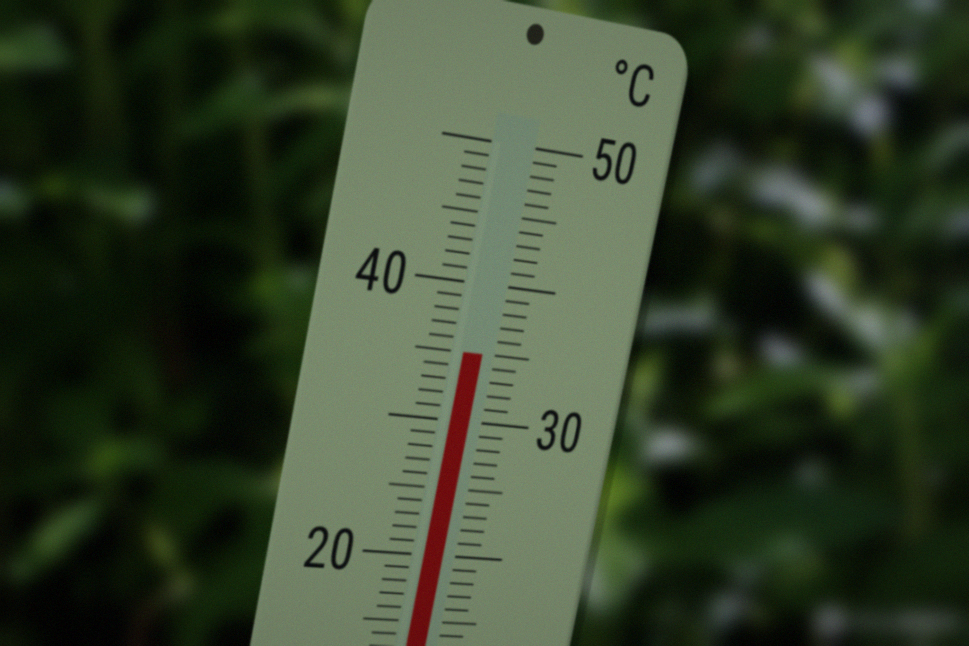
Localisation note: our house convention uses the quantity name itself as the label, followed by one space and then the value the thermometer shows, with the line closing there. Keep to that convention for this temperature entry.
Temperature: 35 °C
